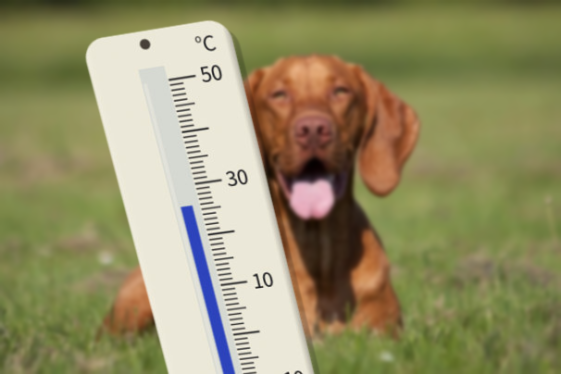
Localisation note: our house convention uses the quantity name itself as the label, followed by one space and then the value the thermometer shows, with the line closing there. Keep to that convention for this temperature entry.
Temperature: 26 °C
